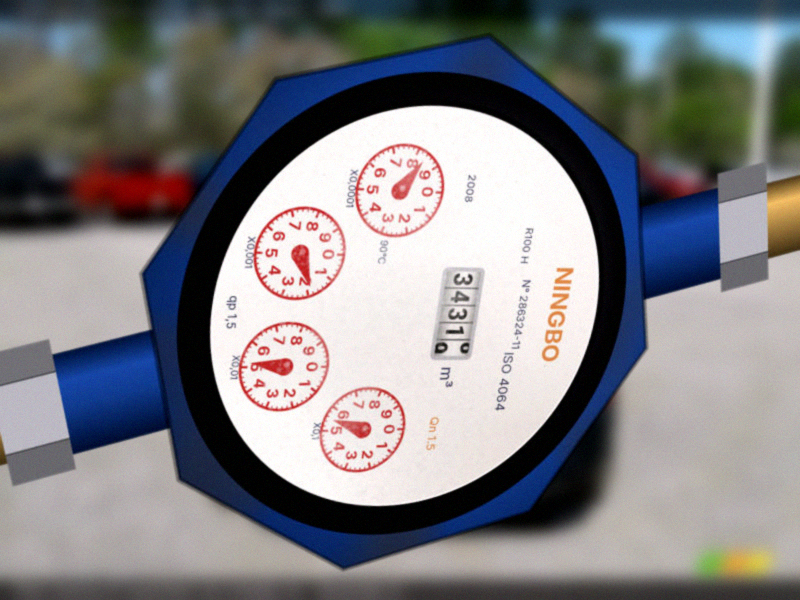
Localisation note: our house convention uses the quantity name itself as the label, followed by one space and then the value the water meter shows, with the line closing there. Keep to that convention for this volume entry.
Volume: 34318.5518 m³
